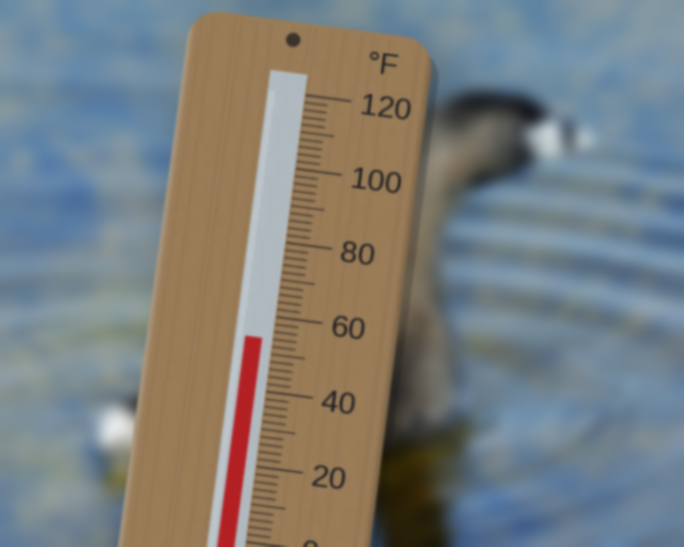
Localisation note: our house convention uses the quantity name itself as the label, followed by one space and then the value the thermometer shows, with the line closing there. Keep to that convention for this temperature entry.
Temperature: 54 °F
